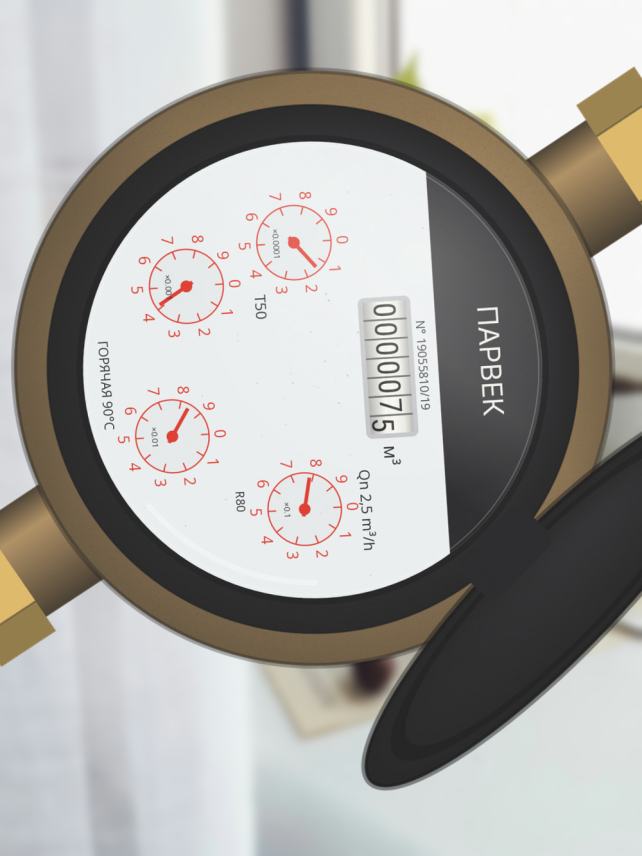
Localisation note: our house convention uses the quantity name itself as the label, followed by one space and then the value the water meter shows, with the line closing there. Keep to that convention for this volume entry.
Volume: 74.7841 m³
